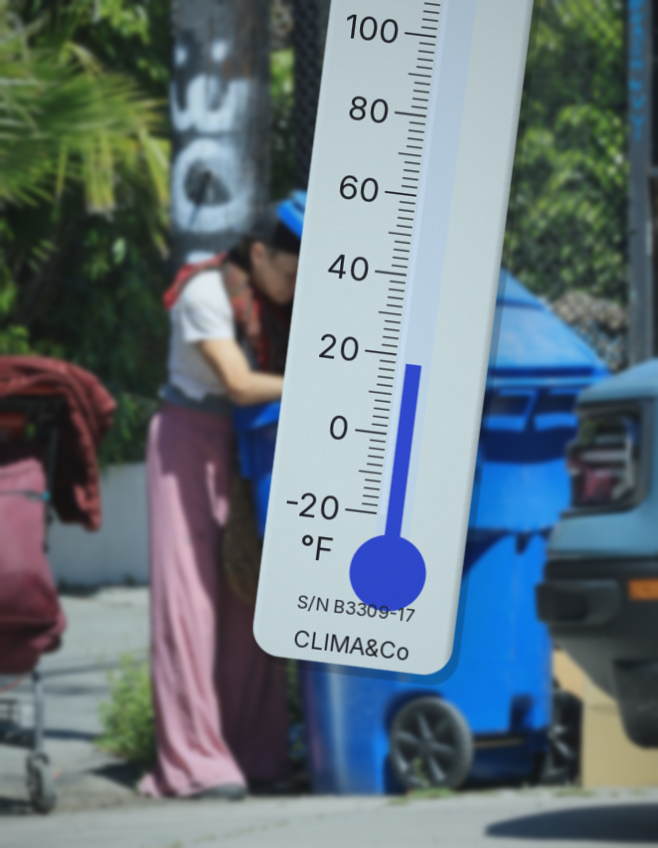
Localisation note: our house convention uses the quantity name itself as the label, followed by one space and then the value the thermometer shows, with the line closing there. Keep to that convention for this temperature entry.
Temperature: 18 °F
